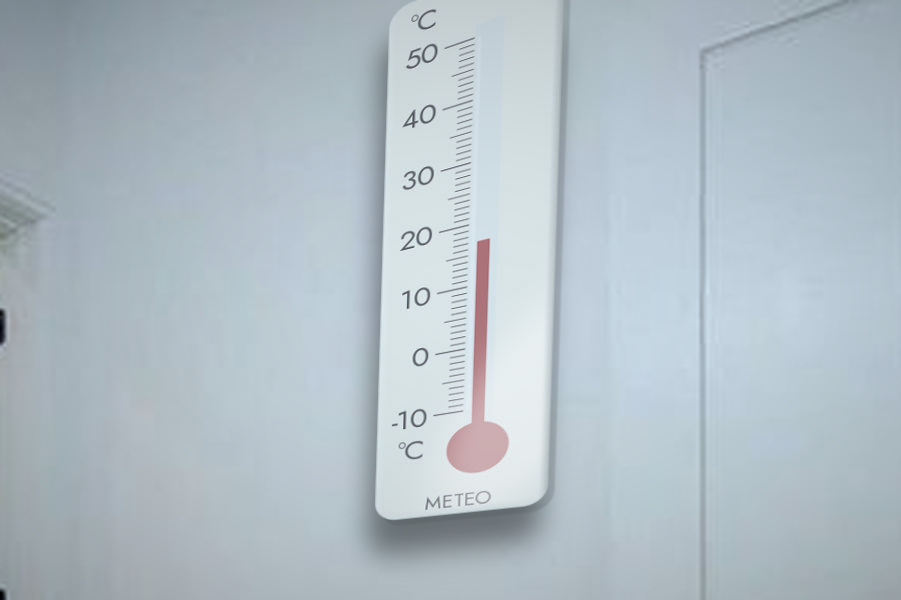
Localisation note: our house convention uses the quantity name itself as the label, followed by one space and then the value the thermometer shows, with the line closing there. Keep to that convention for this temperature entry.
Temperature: 17 °C
